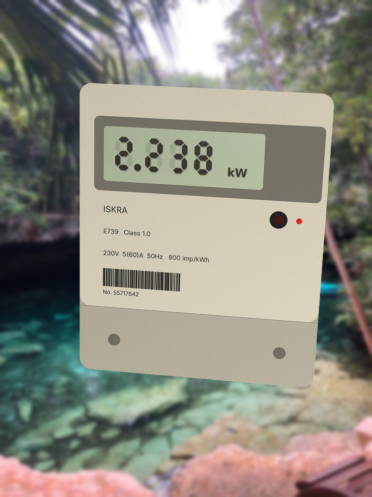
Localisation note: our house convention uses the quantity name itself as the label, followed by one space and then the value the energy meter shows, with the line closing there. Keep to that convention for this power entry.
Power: 2.238 kW
